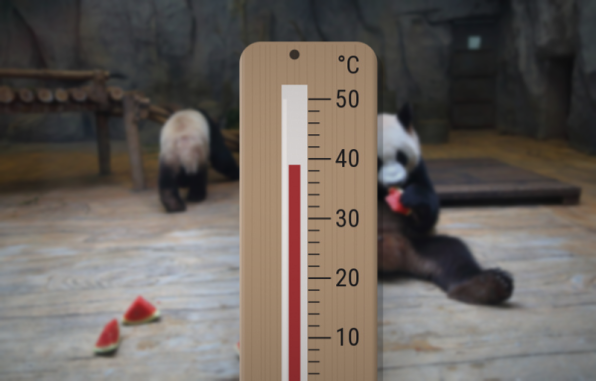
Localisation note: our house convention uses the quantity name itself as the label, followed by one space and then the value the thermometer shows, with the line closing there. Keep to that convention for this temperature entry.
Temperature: 39 °C
